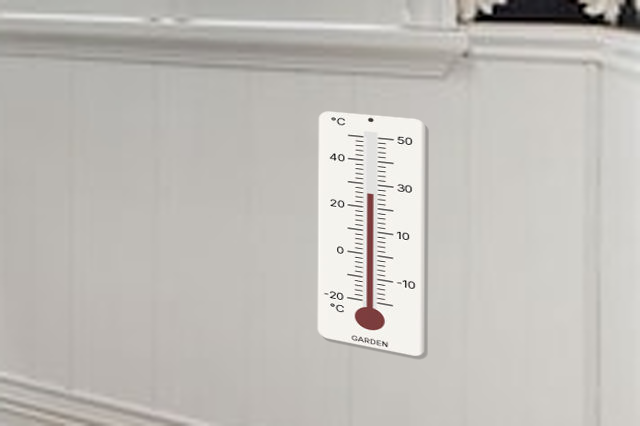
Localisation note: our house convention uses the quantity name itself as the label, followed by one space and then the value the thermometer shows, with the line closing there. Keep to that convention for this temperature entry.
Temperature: 26 °C
